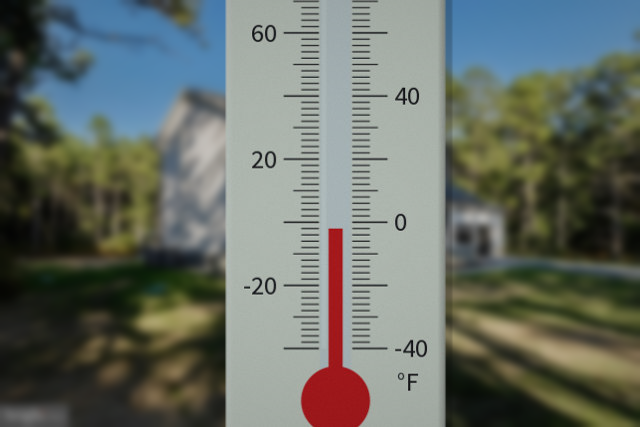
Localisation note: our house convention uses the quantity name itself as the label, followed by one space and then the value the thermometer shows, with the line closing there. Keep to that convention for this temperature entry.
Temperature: -2 °F
